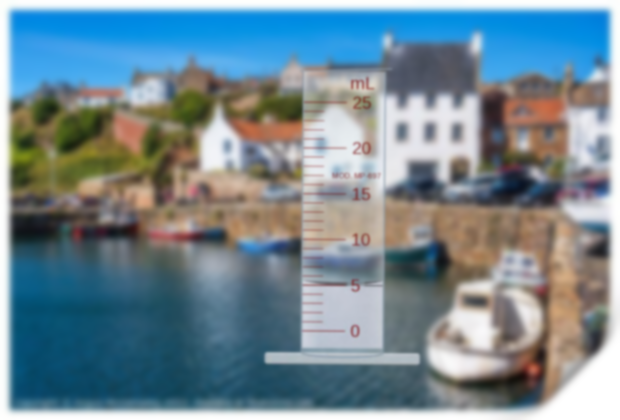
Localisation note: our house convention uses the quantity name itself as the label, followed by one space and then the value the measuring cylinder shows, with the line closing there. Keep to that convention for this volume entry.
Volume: 5 mL
